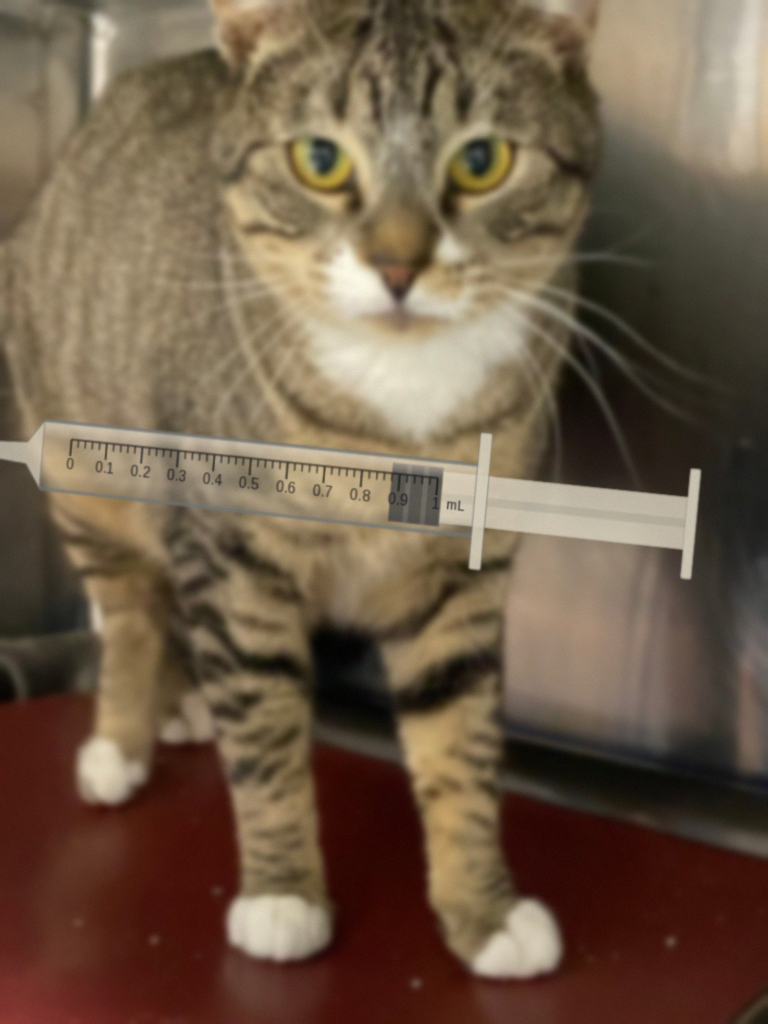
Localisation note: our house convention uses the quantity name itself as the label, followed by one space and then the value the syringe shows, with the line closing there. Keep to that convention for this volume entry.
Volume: 0.88 mL
